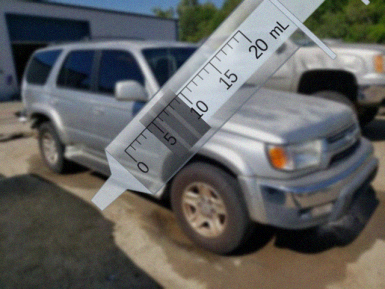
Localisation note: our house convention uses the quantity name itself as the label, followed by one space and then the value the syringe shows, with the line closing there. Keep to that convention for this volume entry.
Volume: 4 mL
